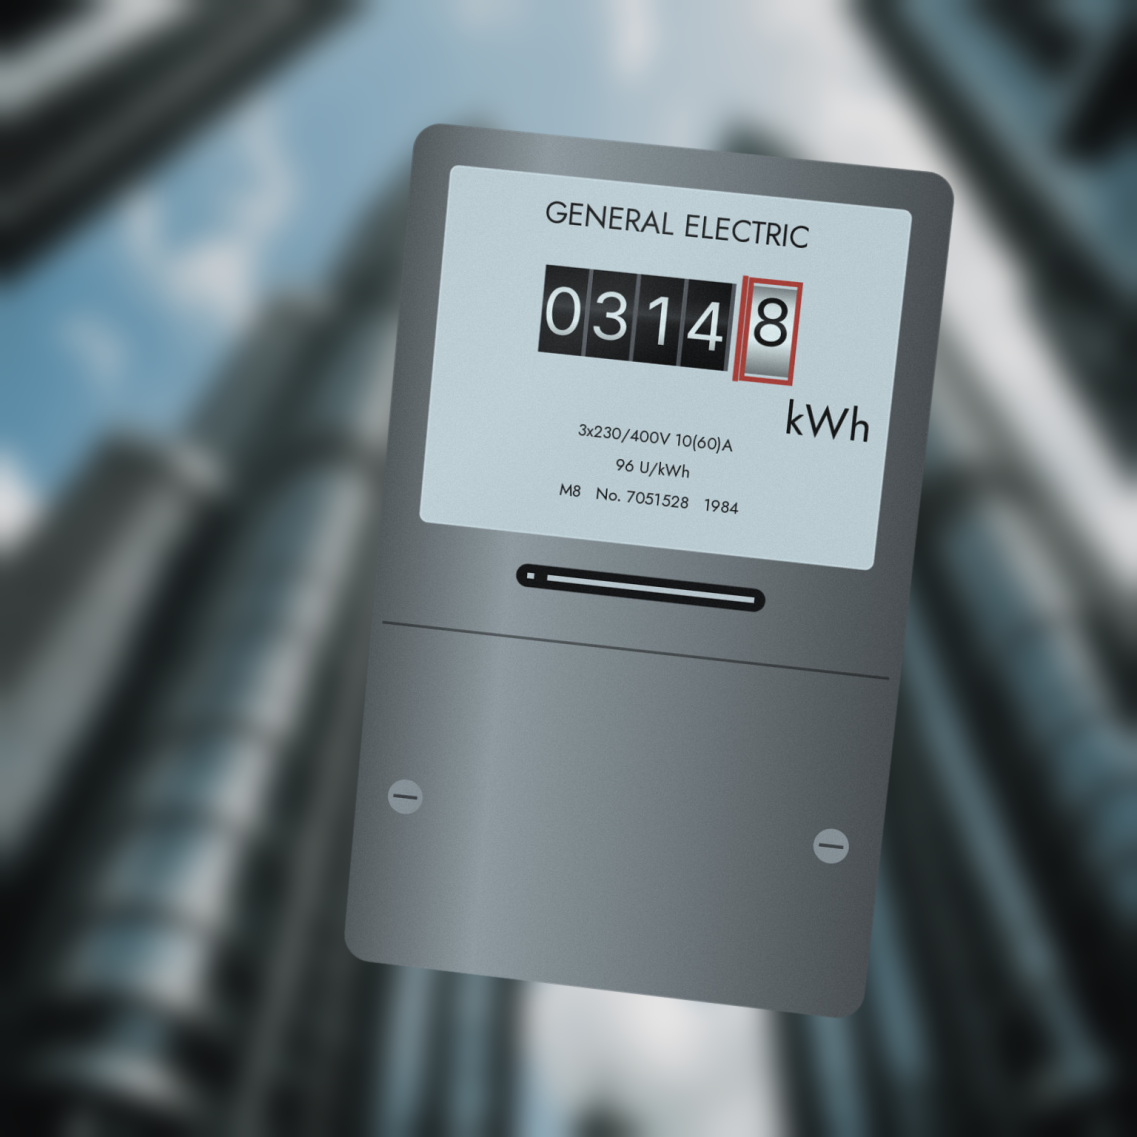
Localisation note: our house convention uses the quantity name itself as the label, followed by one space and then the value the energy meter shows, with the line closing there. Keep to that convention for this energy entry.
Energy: 314.8 kWh
